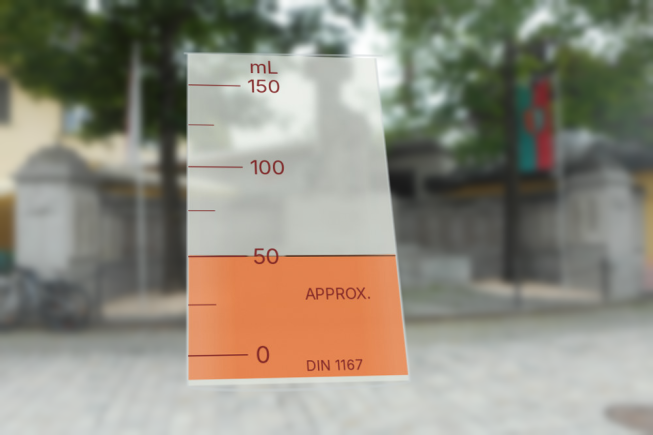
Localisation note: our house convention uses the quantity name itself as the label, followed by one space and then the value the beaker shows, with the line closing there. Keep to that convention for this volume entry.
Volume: 50 mL
